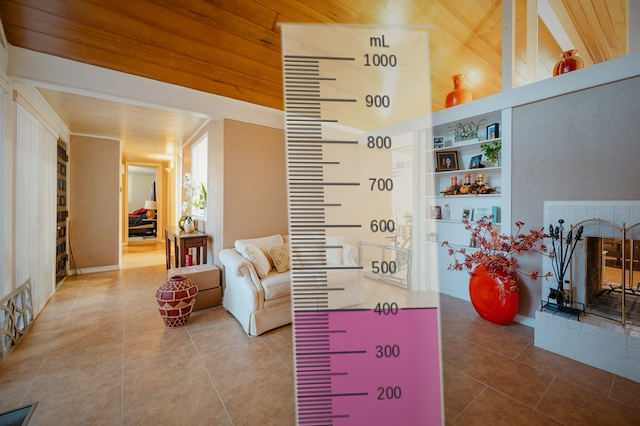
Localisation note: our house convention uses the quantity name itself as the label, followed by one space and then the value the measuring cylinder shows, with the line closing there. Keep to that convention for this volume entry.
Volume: 400 mL
